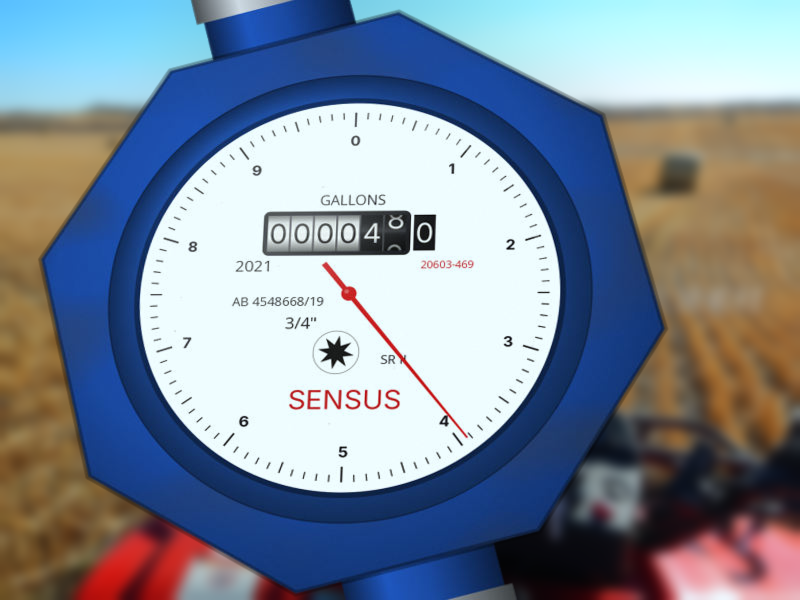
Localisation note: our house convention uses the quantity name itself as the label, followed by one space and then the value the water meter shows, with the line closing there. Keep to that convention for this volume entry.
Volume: 483.9 gal
